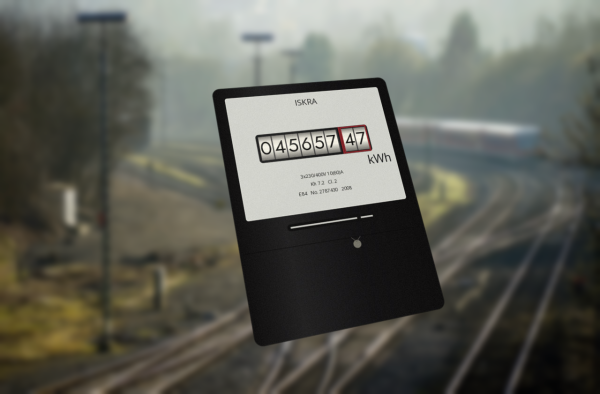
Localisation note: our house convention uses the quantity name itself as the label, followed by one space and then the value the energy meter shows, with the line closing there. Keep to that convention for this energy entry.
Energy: 45657.47 kWh
